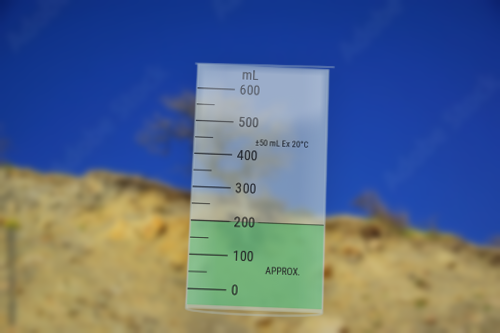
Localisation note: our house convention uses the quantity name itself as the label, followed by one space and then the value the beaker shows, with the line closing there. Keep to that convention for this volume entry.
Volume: 200 mL
